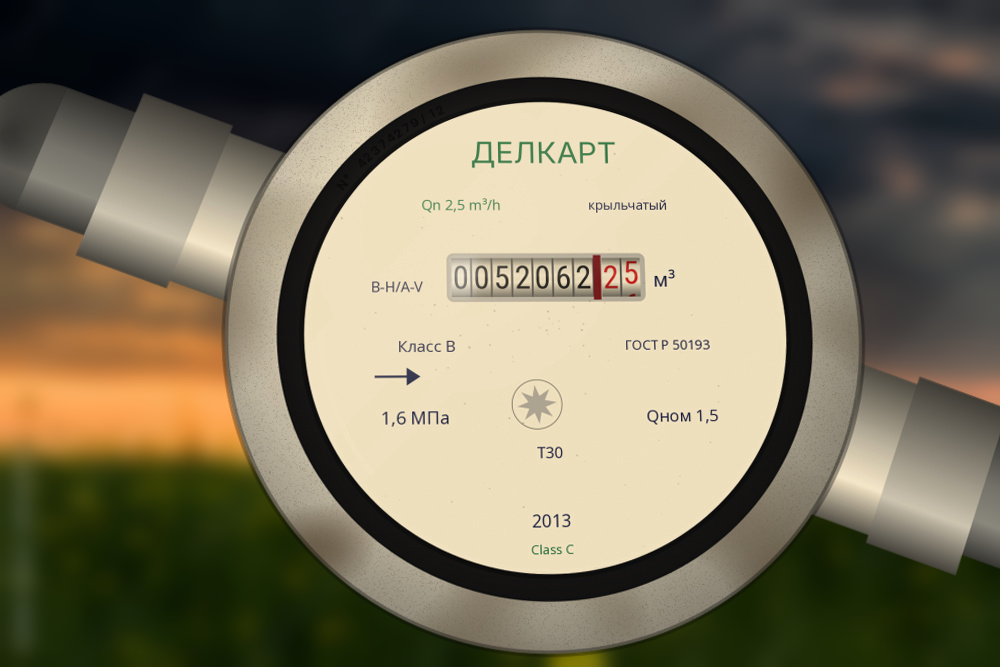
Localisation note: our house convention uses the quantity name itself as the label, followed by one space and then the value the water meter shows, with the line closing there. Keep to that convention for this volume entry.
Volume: 52062.25 m³
